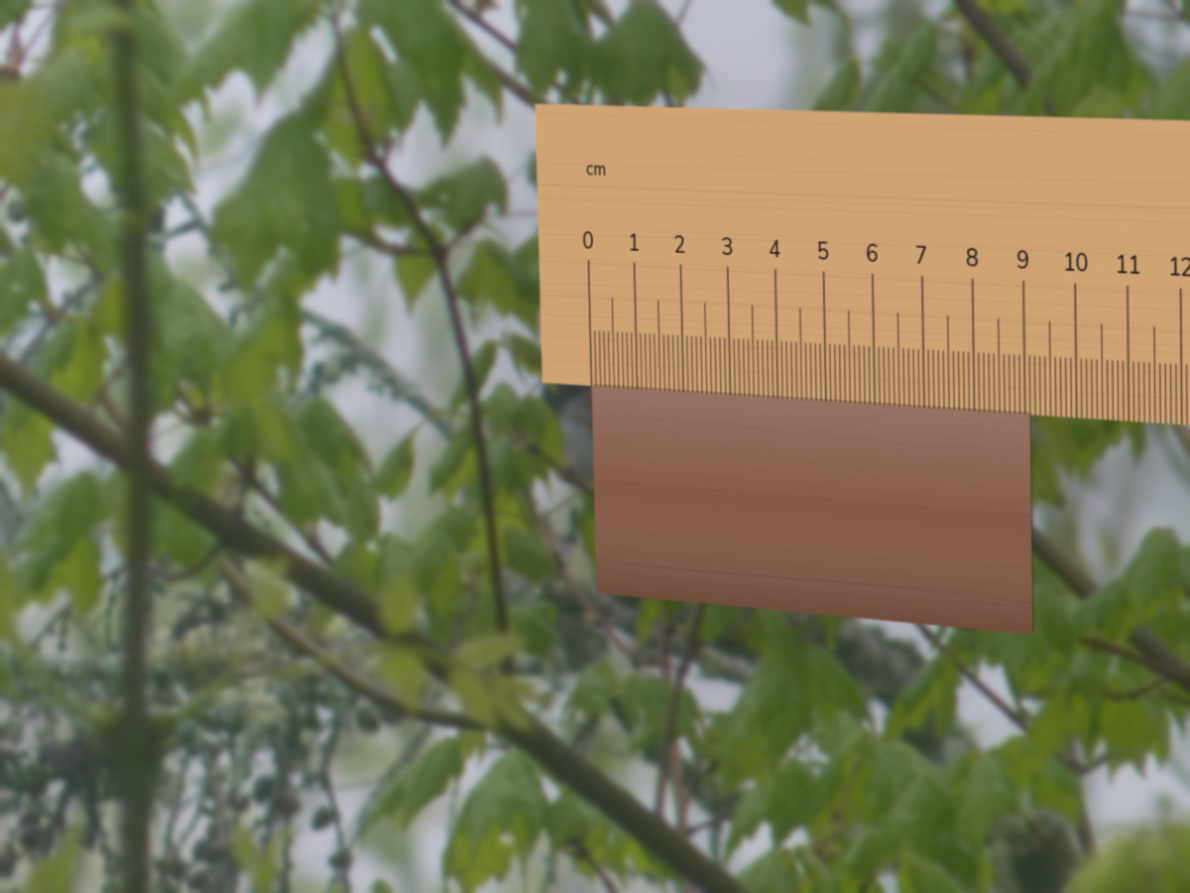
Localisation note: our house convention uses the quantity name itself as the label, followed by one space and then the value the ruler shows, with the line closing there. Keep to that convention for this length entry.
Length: 9.1 cm
